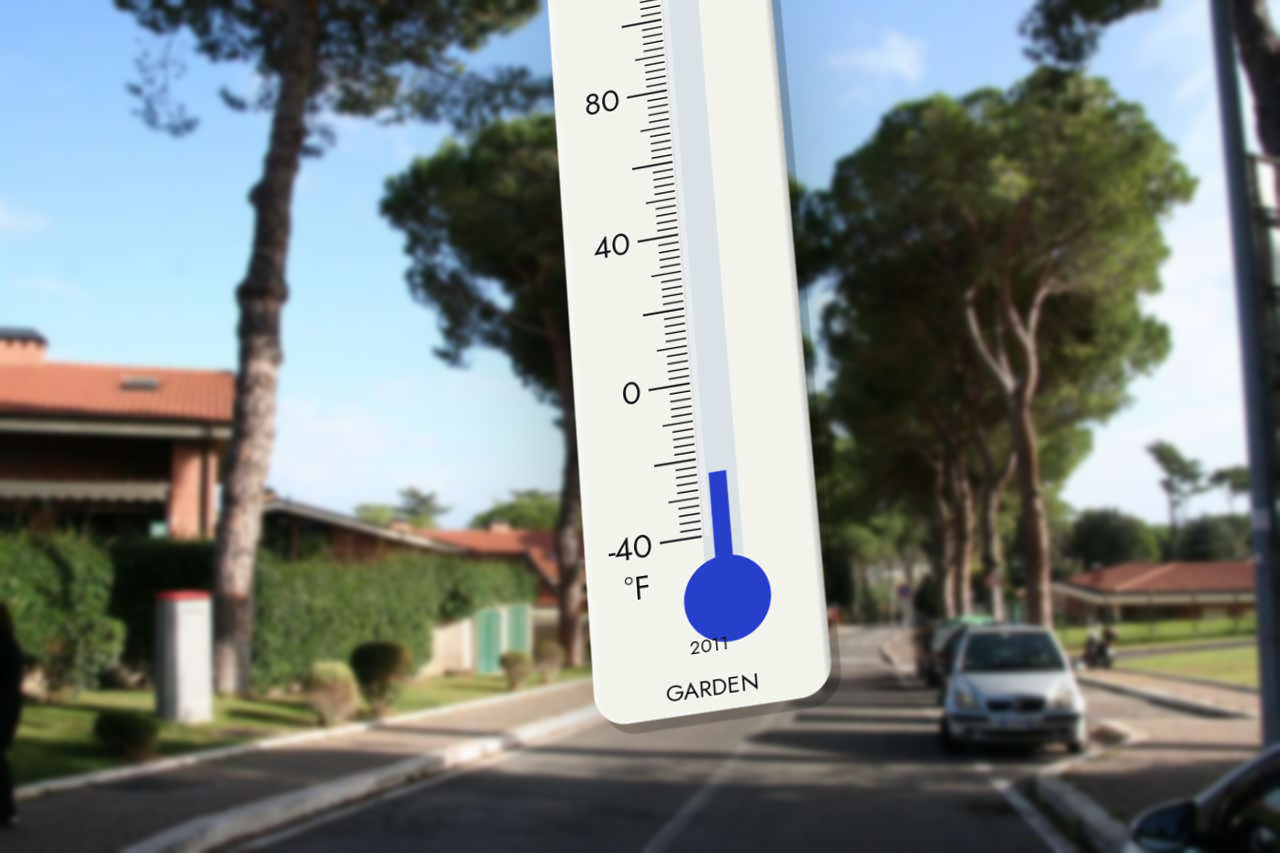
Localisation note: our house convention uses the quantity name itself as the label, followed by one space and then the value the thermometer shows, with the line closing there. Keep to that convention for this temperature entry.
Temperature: -24 °F
